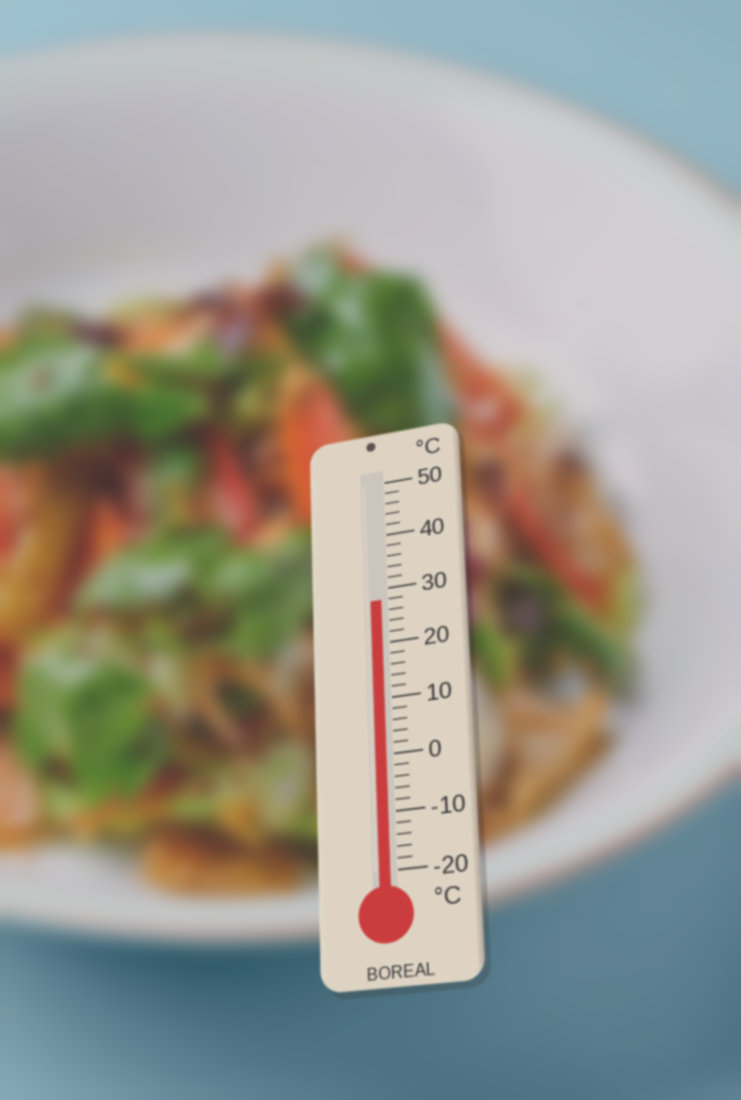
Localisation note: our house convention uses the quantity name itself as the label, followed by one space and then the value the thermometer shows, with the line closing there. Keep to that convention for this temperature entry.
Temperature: 28 °C
